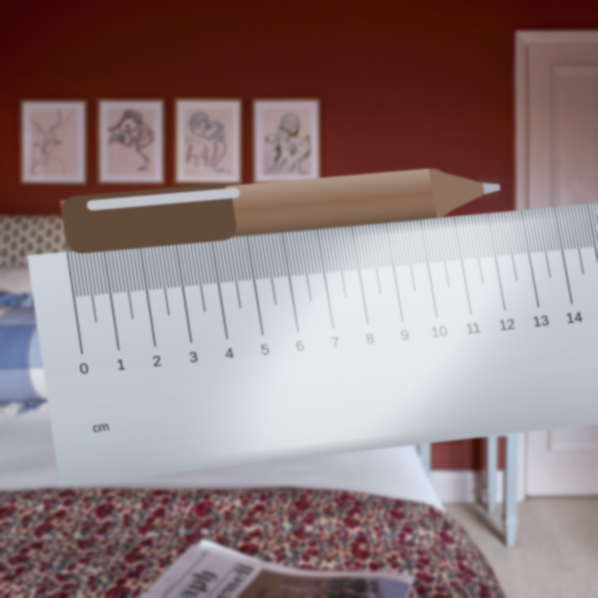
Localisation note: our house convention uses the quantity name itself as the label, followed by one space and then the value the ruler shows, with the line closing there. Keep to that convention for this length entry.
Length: 12.5 cm
